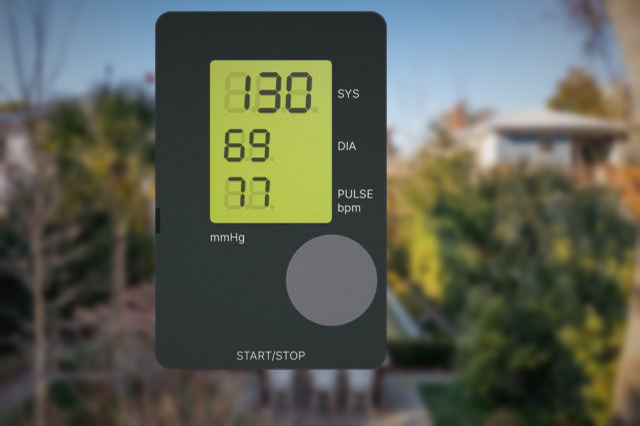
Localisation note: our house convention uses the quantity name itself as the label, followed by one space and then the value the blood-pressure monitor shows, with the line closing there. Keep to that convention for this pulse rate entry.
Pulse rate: 77 bpm
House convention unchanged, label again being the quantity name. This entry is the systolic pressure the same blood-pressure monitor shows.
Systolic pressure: 130 mmHg
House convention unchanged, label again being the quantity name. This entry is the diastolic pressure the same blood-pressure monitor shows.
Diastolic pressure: 69 mmHg
